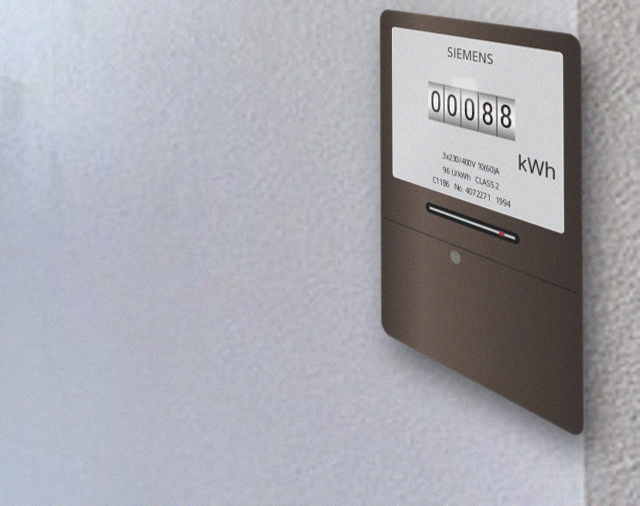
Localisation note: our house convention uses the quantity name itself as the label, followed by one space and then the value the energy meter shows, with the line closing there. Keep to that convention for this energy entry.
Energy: 88 kWh
